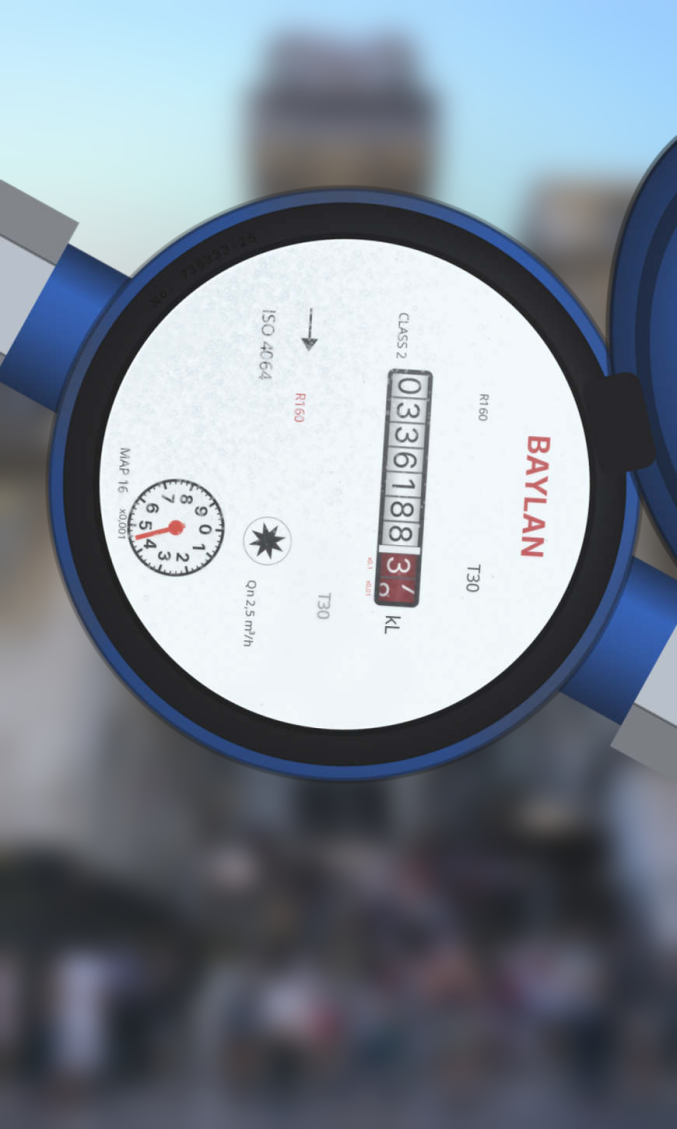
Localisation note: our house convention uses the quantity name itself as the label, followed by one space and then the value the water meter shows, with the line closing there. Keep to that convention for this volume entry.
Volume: 336188.374 kL
